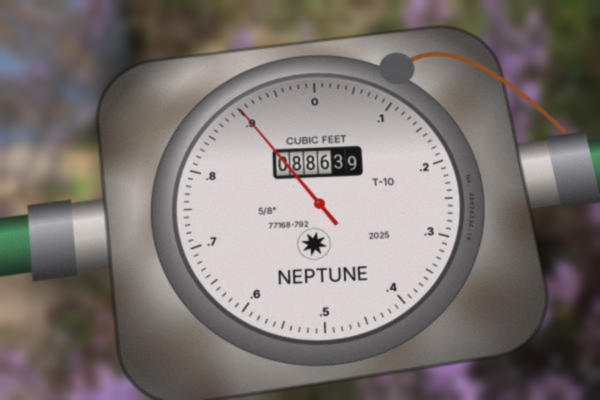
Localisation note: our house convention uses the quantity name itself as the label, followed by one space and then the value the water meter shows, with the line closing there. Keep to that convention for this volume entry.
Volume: 88638.90 ft³
